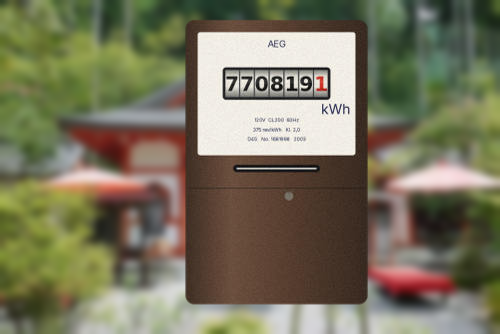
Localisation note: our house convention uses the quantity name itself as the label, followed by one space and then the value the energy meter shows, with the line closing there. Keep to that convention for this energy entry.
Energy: 770819.1 kWh
